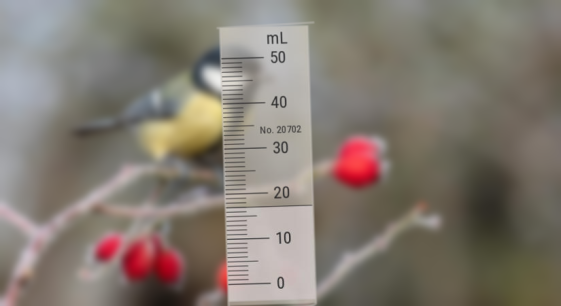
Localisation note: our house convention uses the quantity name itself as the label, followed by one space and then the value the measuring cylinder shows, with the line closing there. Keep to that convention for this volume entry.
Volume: 17 mL
